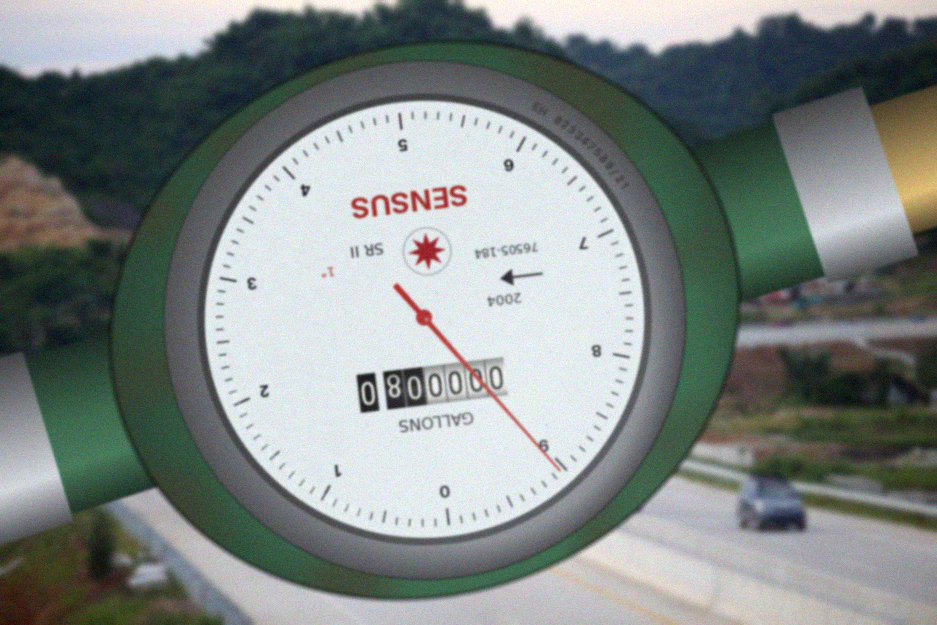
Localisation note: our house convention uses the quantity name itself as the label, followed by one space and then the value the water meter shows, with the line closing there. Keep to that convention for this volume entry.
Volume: 79.0 gal
